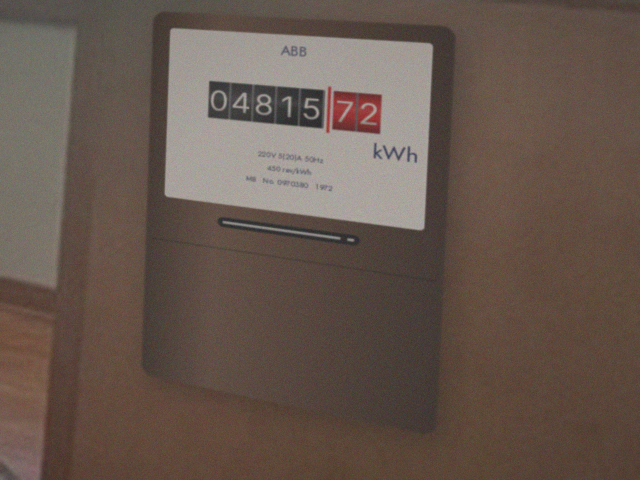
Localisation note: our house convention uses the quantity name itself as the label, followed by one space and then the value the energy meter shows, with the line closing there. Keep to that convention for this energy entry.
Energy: 4815.72 kWh
